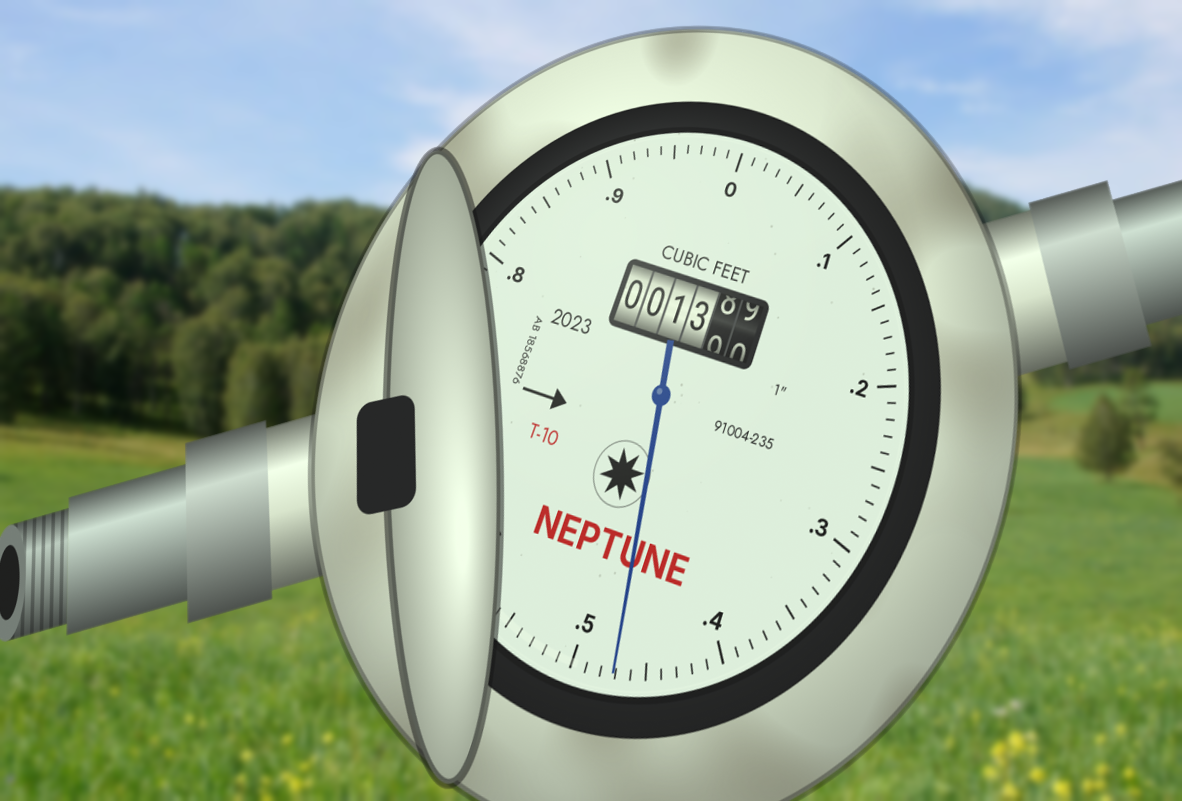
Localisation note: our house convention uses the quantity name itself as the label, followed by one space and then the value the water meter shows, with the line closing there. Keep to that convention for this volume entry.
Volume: 1389.47 ft³
